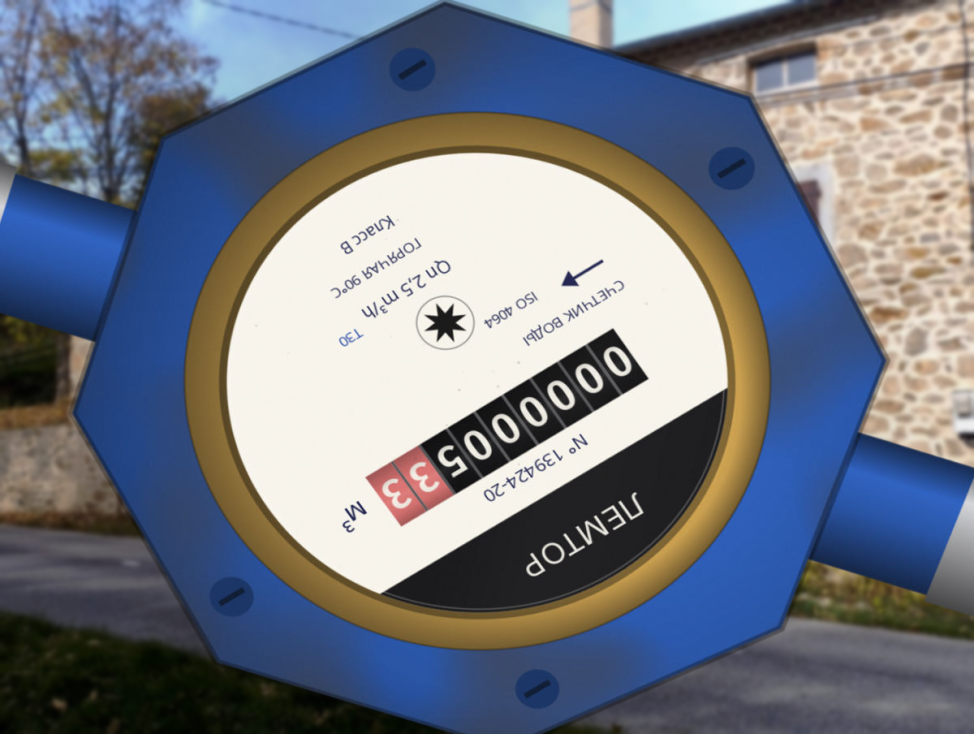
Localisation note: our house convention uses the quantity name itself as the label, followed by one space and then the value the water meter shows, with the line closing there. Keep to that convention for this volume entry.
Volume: 5.33 m³
